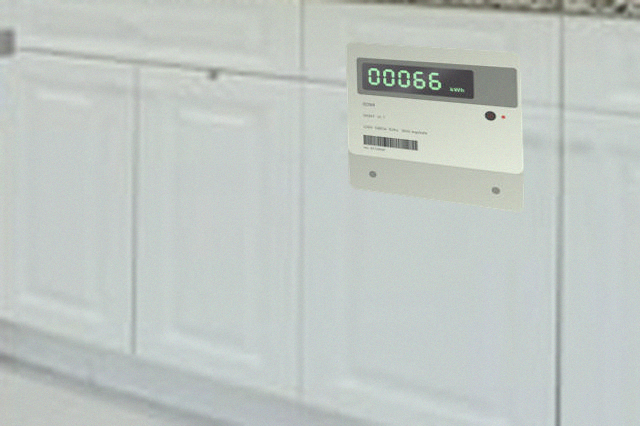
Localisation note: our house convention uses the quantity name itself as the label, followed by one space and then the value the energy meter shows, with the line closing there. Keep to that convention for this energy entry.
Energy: 66 kWh
